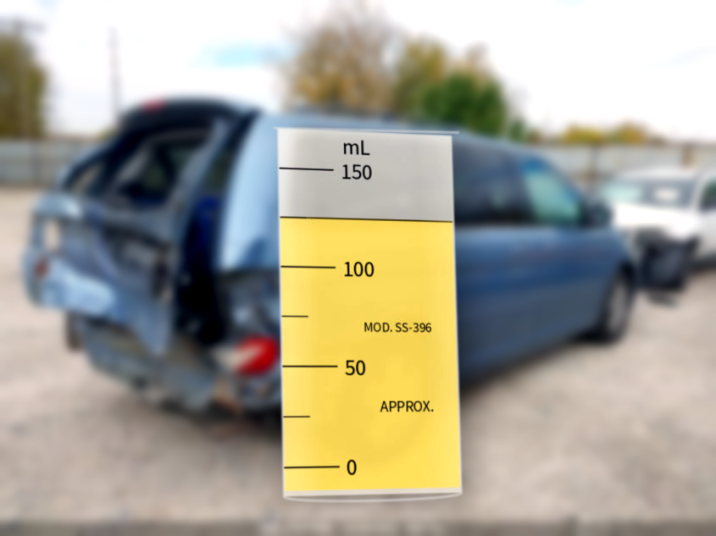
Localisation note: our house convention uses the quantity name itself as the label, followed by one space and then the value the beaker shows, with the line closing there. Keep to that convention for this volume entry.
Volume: 125 mL
